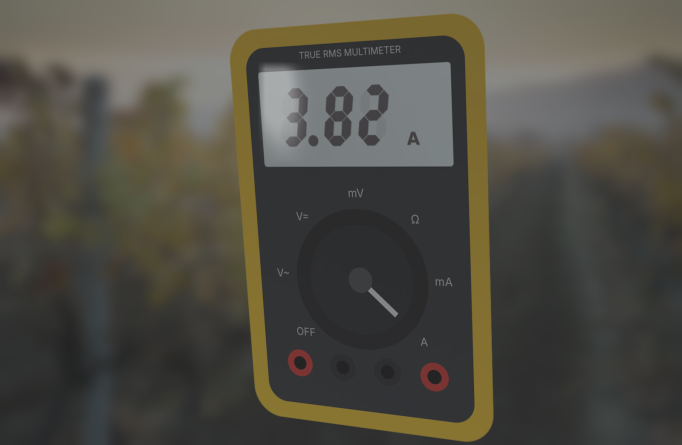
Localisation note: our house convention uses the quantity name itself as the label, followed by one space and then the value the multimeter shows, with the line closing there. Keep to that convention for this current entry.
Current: 3.82 A
